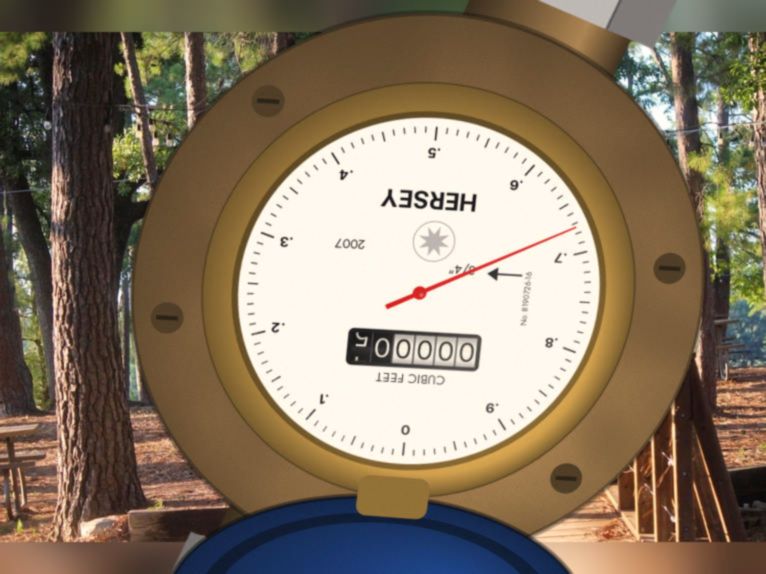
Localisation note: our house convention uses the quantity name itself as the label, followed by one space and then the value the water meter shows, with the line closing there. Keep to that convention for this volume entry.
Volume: 4.67 ft³
